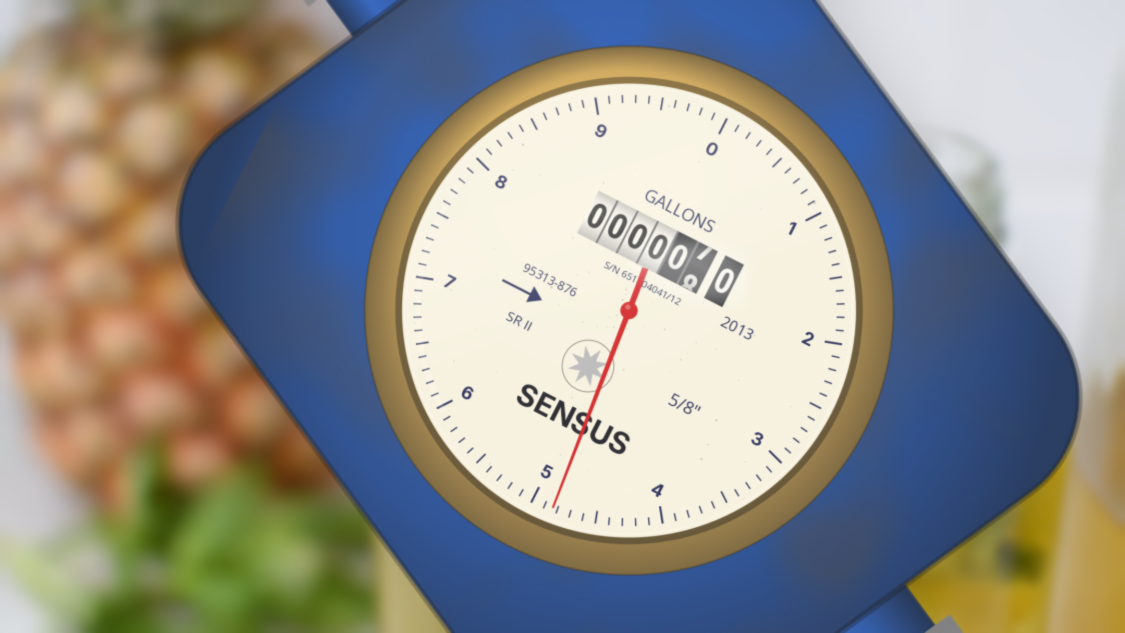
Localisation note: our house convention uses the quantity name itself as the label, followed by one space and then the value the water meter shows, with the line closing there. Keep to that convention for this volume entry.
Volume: 74.8 gal
